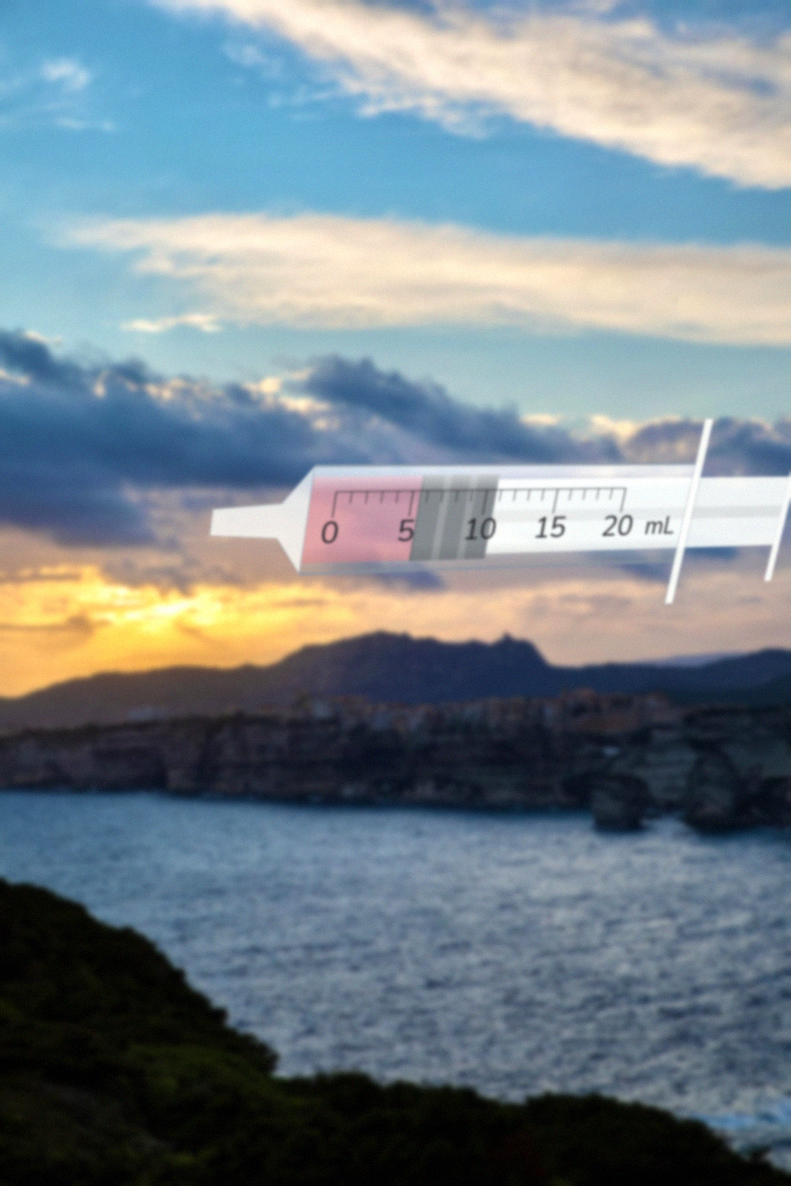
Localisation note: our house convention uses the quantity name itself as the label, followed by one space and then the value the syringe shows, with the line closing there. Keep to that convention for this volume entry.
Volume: 5.5 mL
